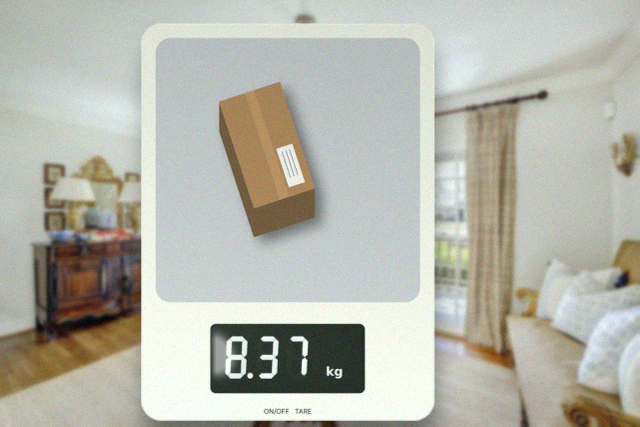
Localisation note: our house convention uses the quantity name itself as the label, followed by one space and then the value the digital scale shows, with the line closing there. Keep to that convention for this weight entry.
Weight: 8.37 kg
